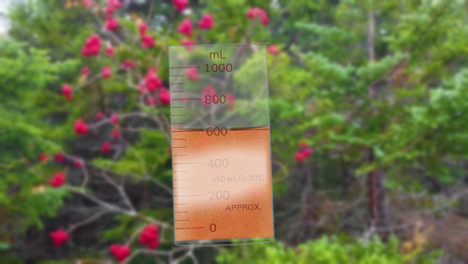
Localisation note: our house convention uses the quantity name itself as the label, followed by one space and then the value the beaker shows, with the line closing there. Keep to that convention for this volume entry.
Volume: 600 mL
